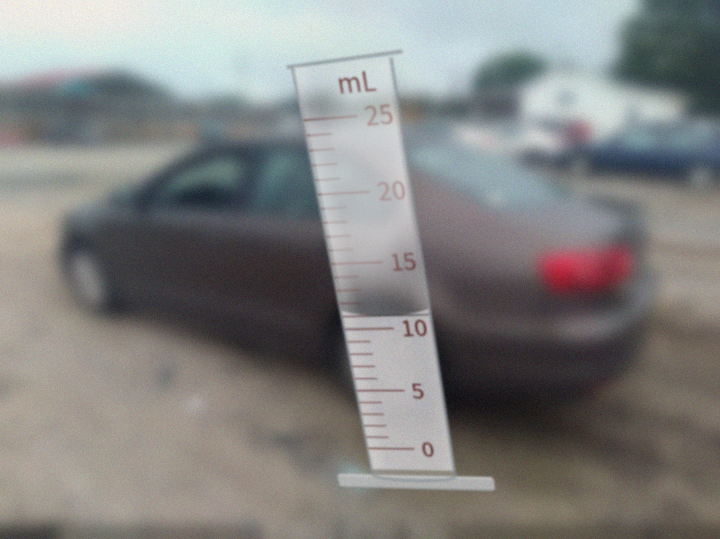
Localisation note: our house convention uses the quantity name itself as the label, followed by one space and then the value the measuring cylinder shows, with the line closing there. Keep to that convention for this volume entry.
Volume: 11 mL
